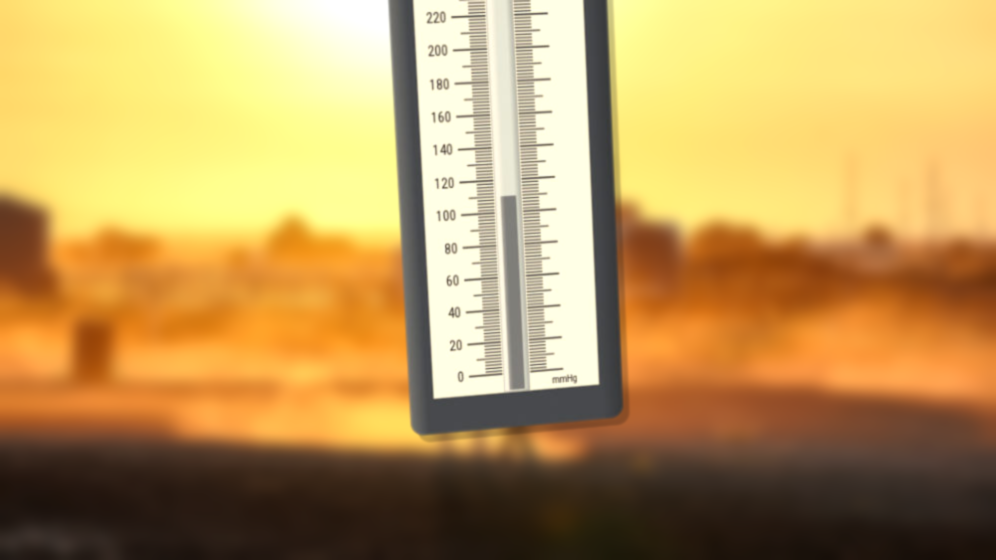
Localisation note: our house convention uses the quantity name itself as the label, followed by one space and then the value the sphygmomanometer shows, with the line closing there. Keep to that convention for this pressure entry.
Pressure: 110 mmHg
